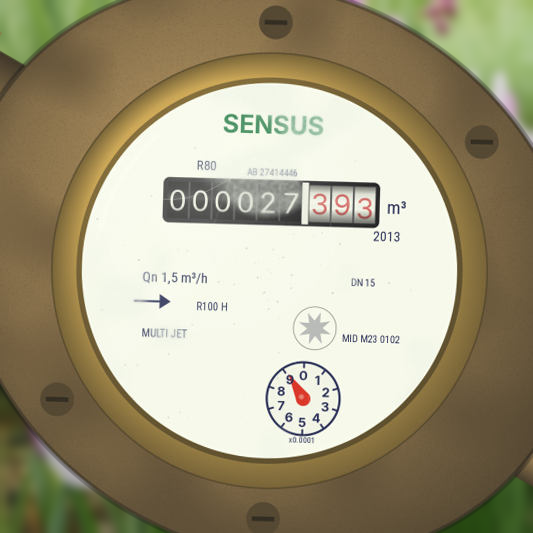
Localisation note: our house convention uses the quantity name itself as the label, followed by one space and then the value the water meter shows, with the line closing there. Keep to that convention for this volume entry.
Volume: 27.3929 m³
